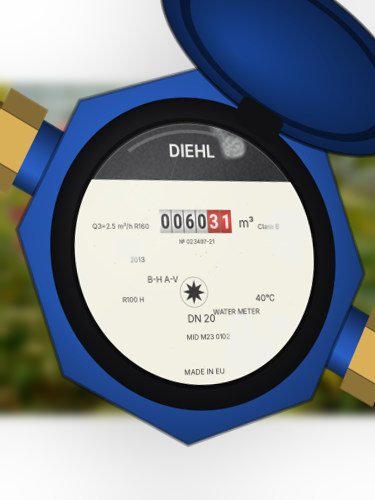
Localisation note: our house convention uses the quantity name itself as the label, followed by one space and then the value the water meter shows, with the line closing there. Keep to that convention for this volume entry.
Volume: 60.31 m³
